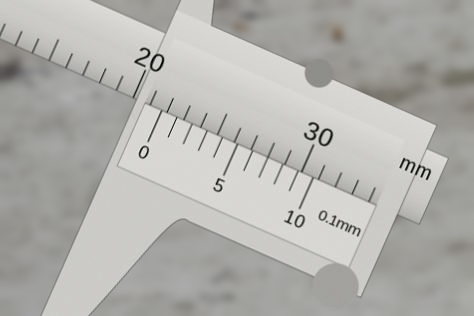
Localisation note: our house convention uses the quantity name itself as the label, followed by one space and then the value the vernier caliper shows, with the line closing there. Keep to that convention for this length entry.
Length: 21.7 mm
